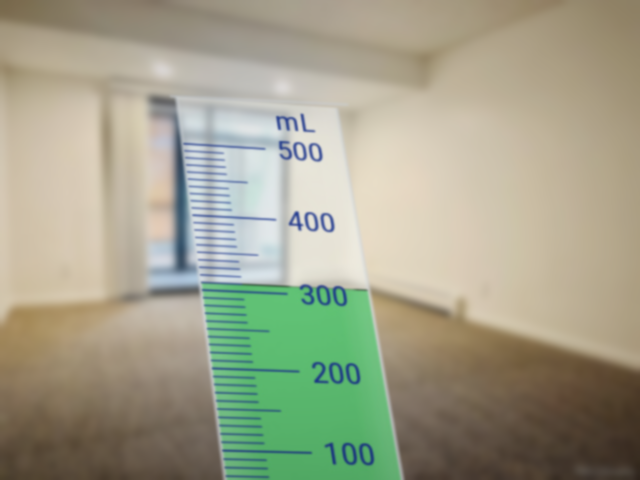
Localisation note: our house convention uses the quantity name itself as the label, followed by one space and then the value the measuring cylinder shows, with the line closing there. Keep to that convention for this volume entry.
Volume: 310 mL
